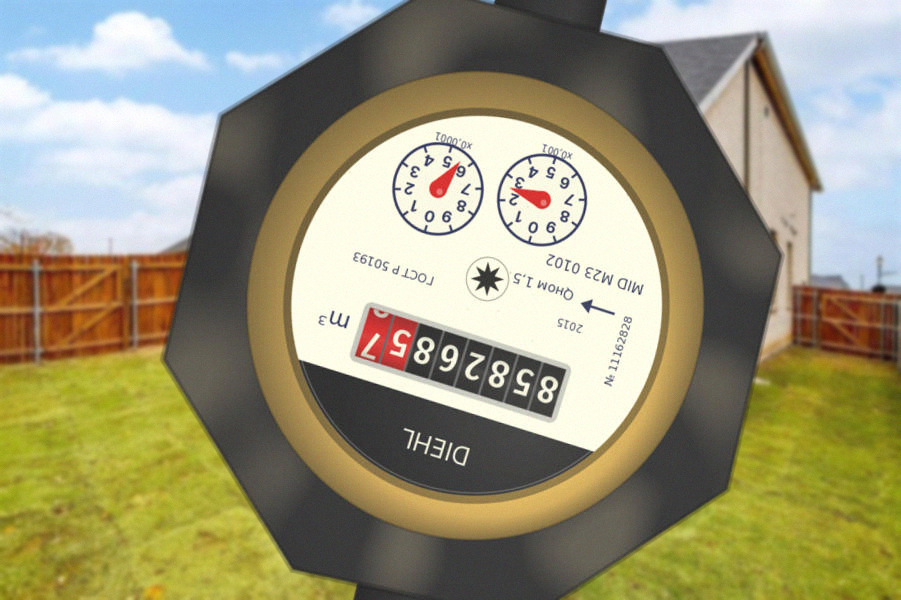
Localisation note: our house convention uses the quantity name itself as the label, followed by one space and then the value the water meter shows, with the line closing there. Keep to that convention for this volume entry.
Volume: 858268.5725 m³
